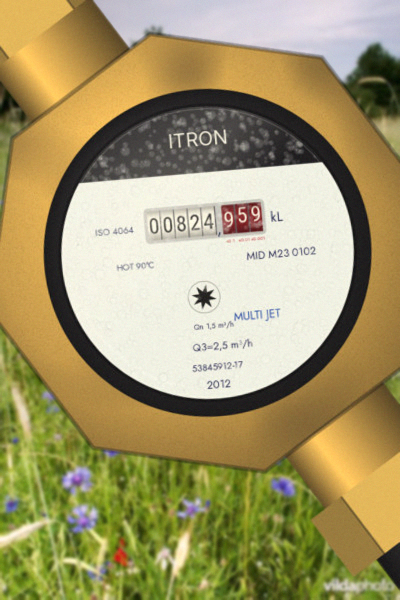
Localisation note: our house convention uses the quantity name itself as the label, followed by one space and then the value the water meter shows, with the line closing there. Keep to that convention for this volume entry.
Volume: 824.959 kL
